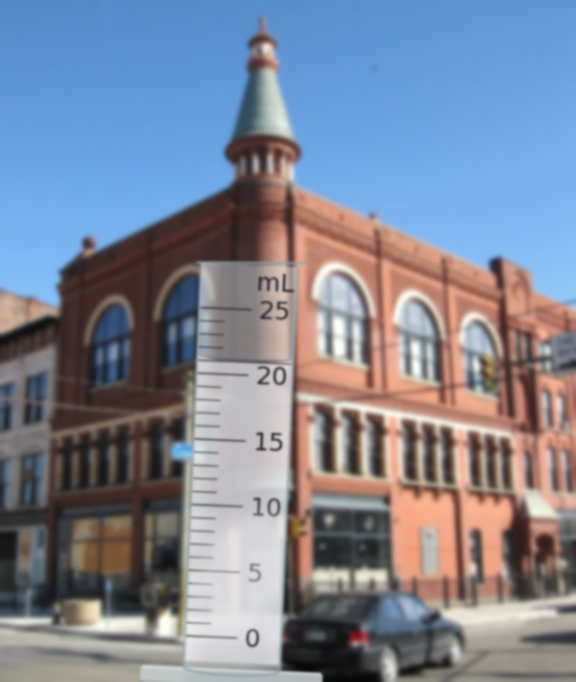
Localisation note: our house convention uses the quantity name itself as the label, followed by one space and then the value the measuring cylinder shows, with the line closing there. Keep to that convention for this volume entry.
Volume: 21 mL
